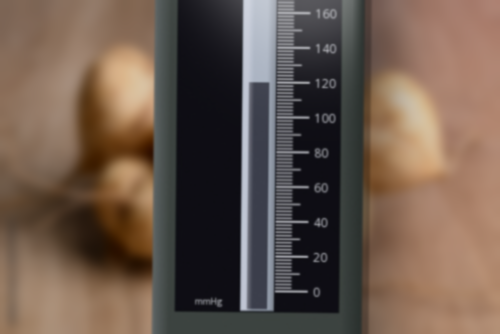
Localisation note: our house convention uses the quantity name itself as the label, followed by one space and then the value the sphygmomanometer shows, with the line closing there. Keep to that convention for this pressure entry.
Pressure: 120 mmHg
